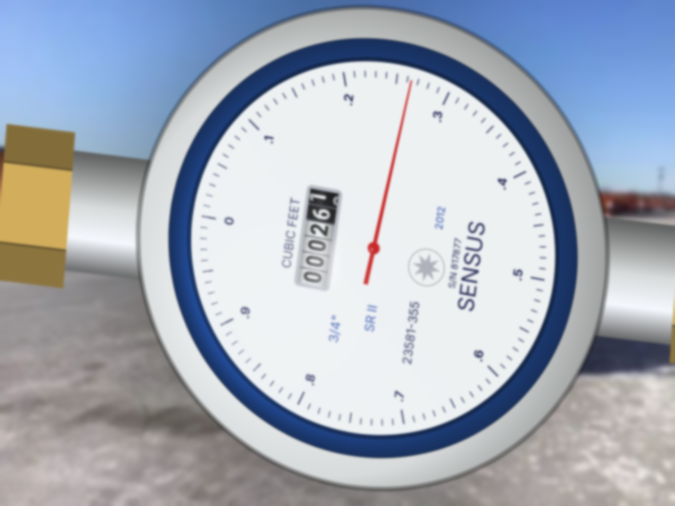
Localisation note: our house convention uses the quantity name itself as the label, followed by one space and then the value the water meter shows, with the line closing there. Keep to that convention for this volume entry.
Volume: 261.26 ft³
